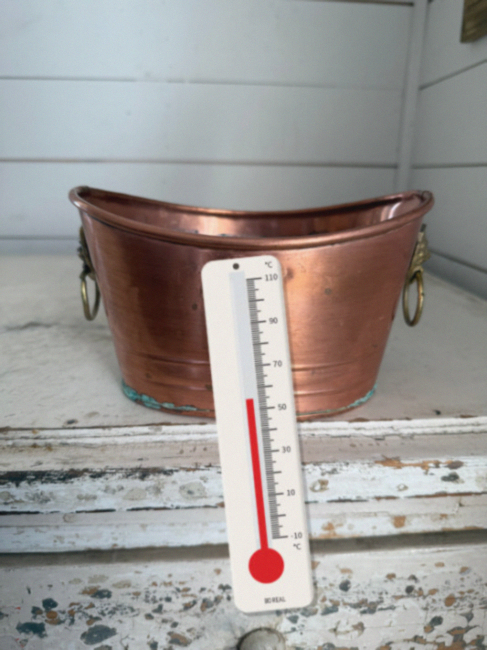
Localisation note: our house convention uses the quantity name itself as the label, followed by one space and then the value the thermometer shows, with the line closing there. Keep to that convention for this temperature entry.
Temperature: 55 °C
